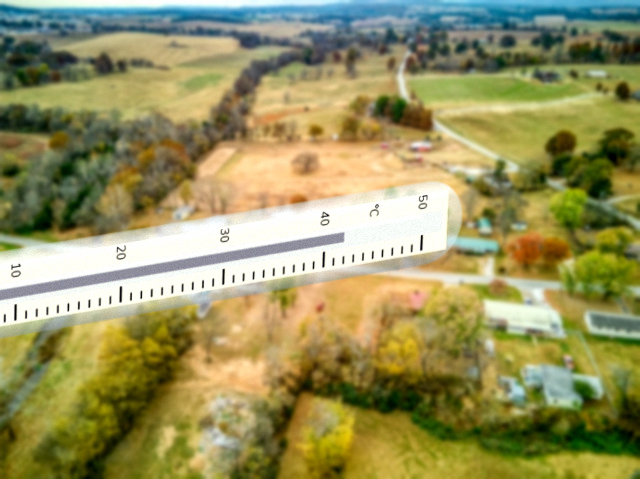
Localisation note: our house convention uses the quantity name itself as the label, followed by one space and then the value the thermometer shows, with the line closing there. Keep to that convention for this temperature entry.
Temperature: 42 °C
